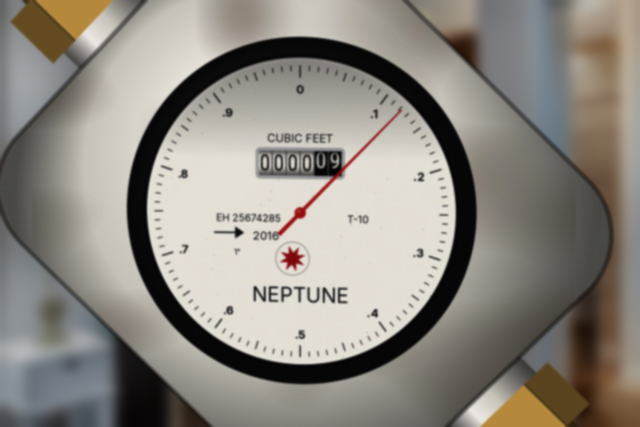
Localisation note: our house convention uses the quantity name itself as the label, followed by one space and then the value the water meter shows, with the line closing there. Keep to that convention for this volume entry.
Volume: 9.12 ft³
